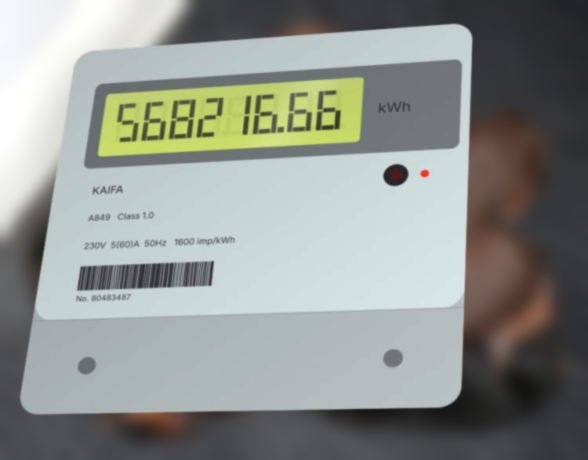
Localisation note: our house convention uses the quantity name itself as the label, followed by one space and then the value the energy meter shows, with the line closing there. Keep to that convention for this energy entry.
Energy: 568216.66 kWh
